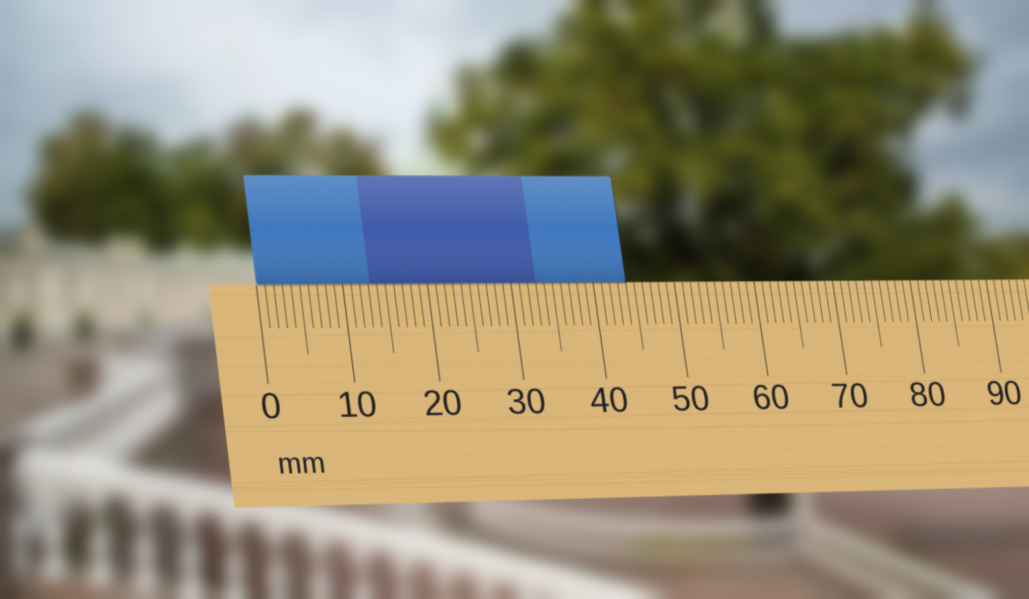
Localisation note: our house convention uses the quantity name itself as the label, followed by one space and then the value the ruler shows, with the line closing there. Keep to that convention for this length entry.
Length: 44 mm
